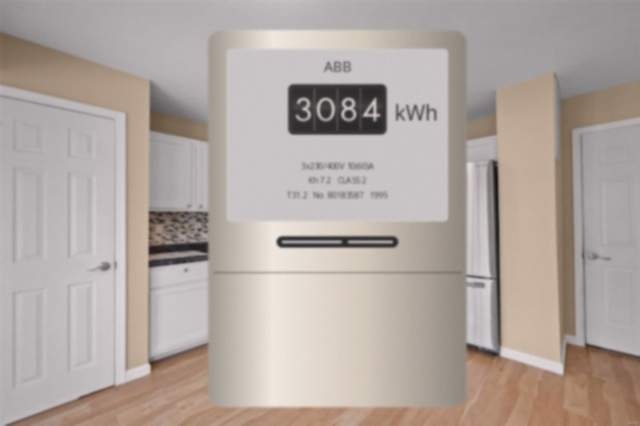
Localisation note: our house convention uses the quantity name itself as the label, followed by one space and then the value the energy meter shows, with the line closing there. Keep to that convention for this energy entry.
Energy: 3084 kWh
